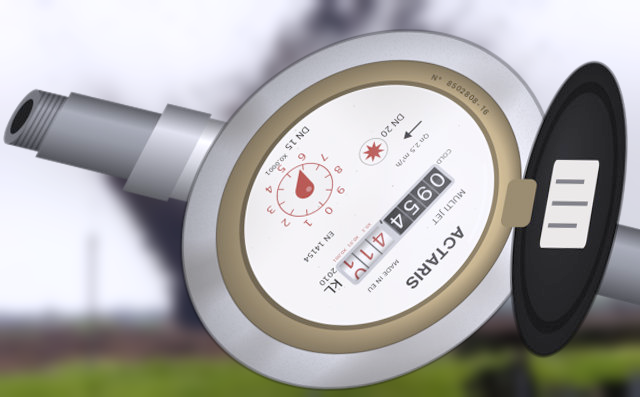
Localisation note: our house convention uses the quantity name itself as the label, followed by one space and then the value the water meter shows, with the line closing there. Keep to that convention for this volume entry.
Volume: 954.4105 kL
